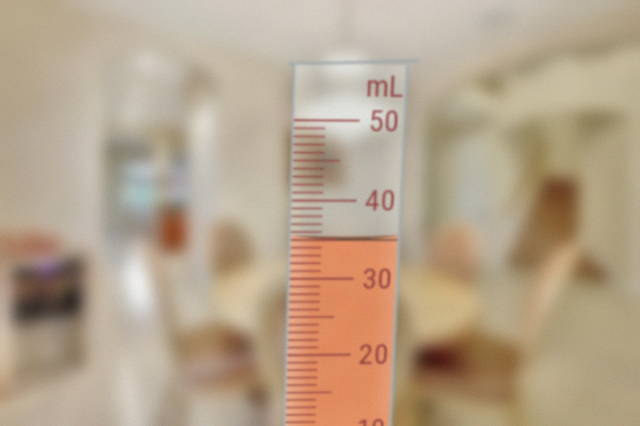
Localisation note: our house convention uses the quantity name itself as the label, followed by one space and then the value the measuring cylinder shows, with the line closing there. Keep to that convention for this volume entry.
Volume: 35 mL
